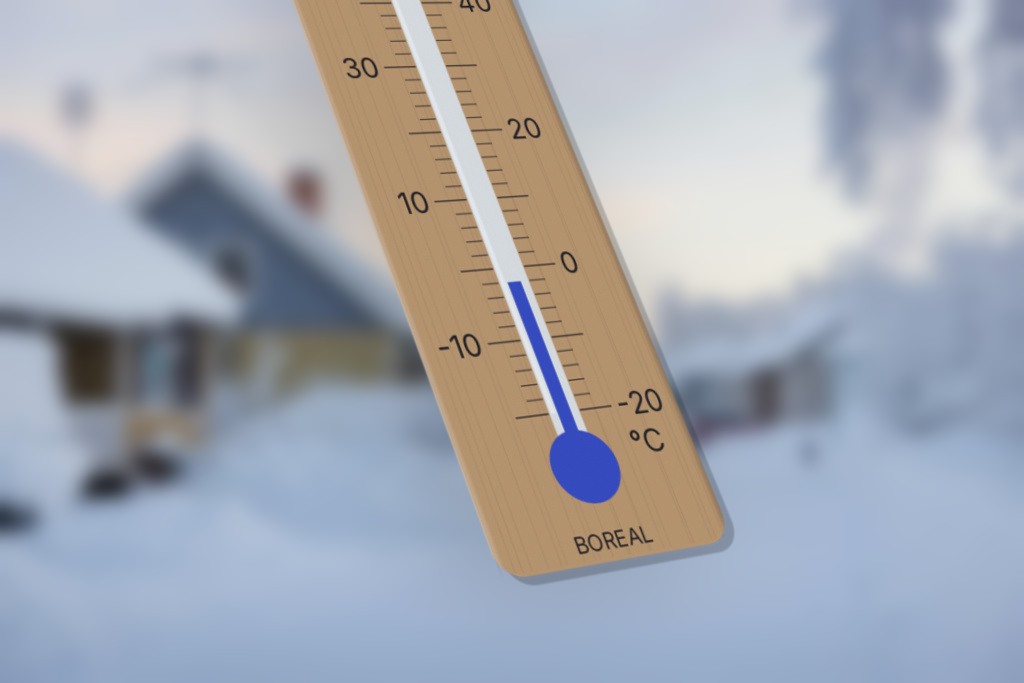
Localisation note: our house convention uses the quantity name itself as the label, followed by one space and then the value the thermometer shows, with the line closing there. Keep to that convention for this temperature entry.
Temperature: -2 °C
